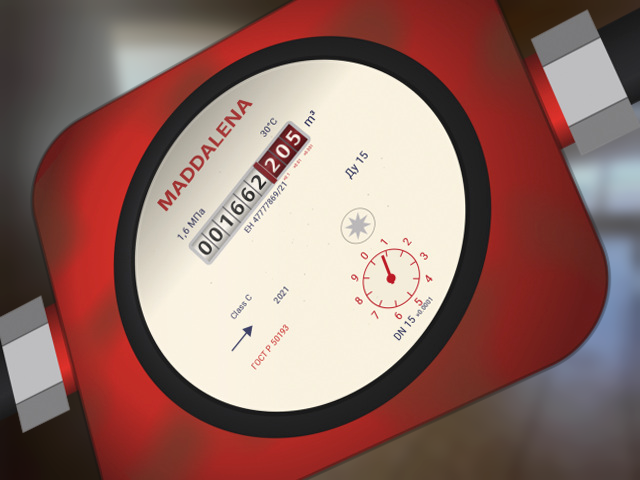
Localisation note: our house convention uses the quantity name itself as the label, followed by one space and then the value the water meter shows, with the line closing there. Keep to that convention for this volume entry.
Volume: 1662.2050 m³
